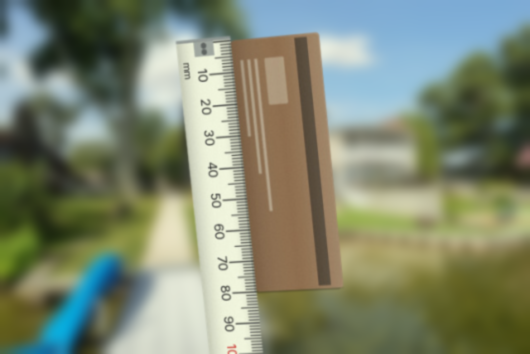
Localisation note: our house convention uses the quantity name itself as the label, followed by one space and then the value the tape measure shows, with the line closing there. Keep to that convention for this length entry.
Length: 80 mm
